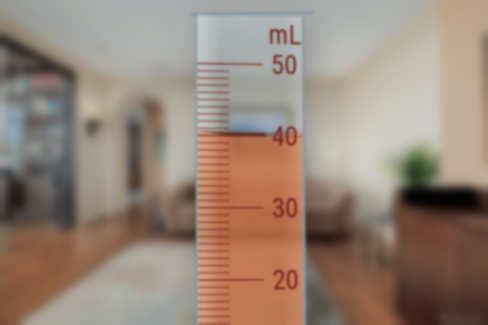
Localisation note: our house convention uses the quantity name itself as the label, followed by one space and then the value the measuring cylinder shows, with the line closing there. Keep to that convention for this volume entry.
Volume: 40 mL
